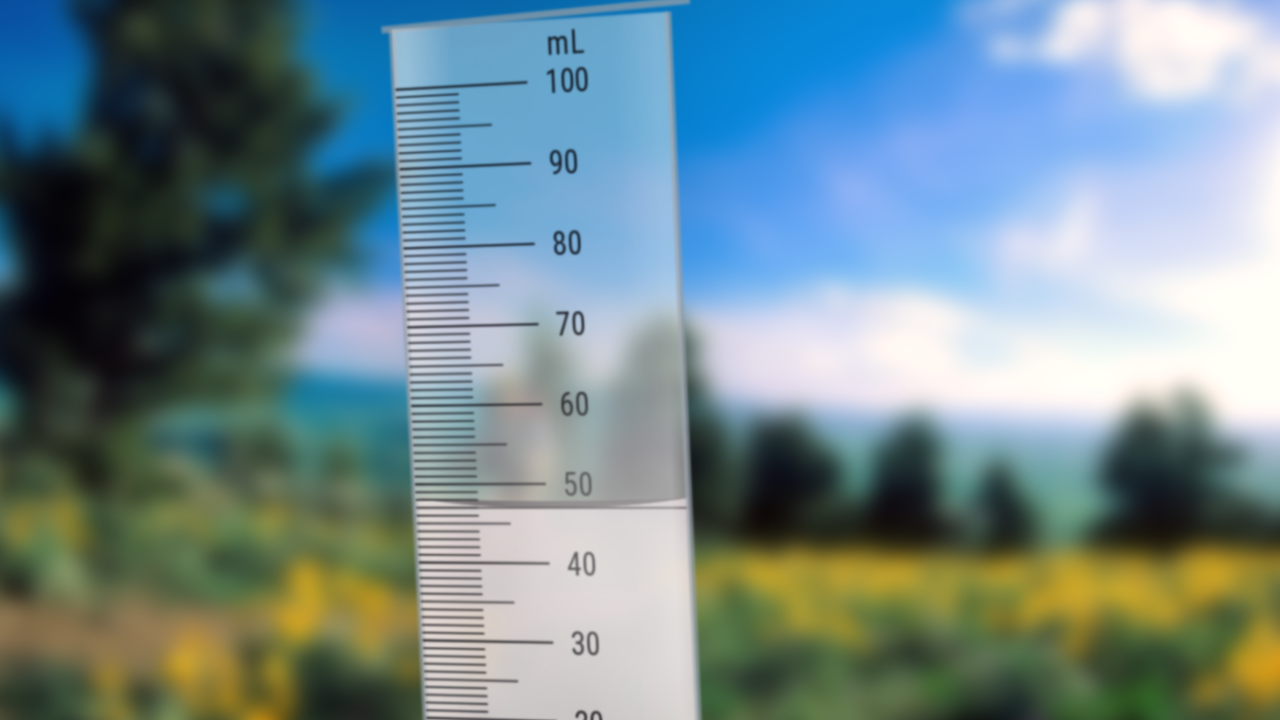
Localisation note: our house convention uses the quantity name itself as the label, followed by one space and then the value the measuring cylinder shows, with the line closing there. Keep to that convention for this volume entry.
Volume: 47 mL
